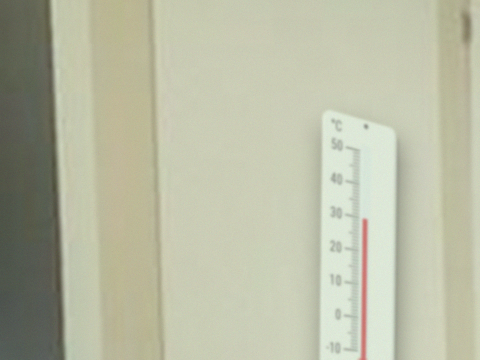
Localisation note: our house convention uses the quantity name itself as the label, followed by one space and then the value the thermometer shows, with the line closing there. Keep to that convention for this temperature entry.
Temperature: 30 °C
